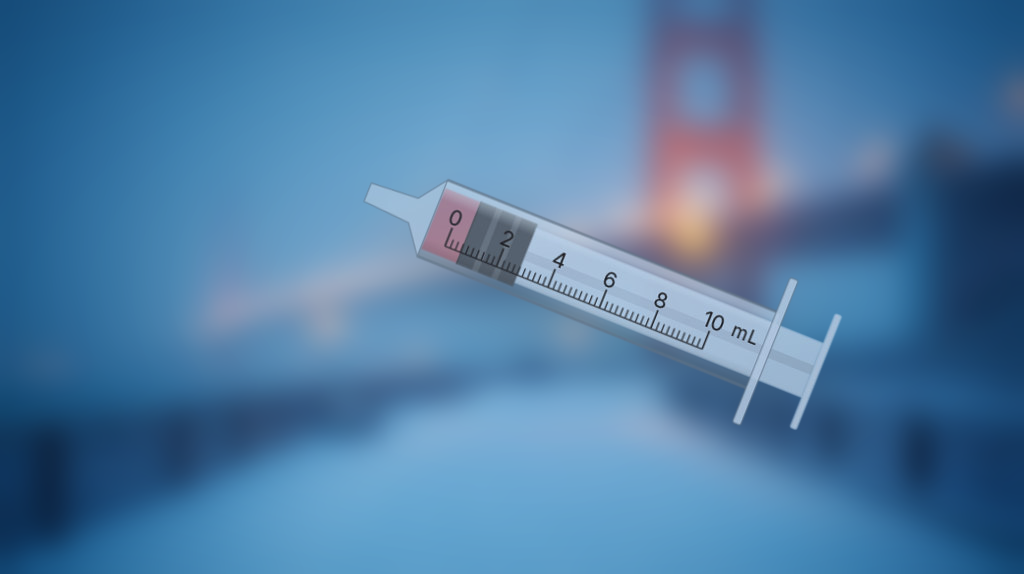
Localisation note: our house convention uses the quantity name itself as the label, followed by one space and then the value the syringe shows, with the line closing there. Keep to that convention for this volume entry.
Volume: 0.6 mL
